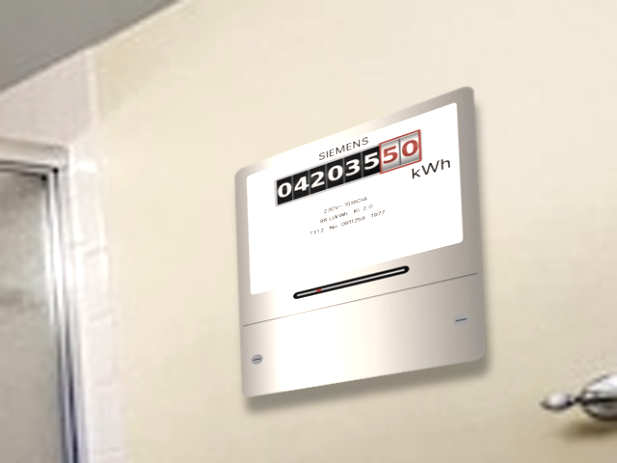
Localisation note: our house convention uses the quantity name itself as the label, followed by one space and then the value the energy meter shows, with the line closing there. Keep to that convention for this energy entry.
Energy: 42035.50 kWh
